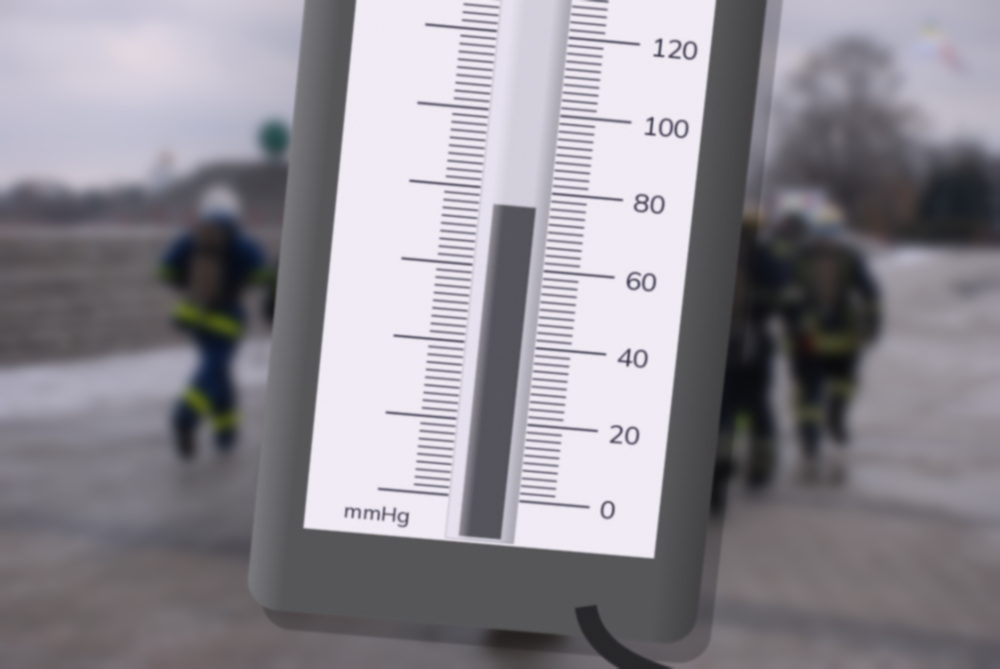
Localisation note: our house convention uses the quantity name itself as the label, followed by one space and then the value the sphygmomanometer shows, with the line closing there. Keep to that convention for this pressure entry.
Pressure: 76 mmHg
